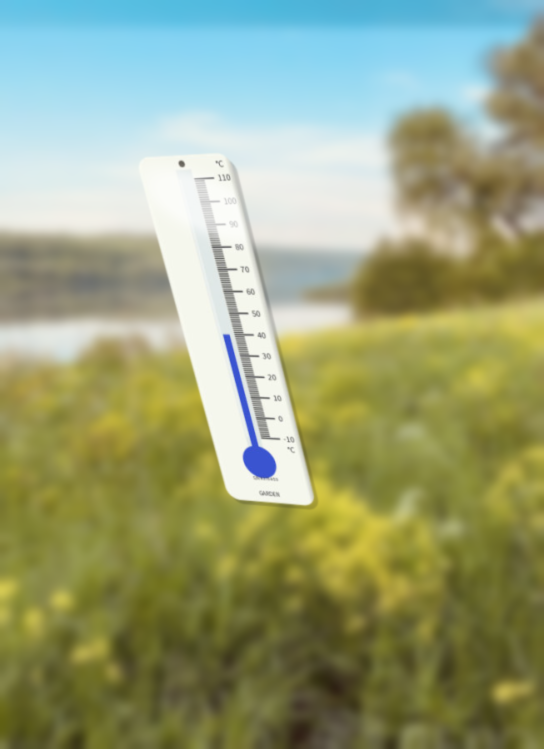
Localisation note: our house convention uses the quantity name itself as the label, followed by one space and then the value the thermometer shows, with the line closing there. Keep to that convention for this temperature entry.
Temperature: 40 °C
